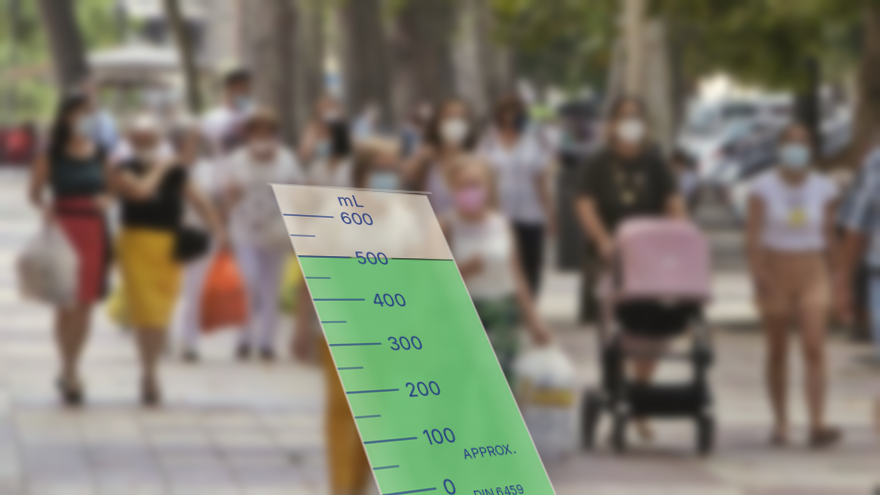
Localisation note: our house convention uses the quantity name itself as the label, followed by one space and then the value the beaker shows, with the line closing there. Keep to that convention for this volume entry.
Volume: 500 mL
